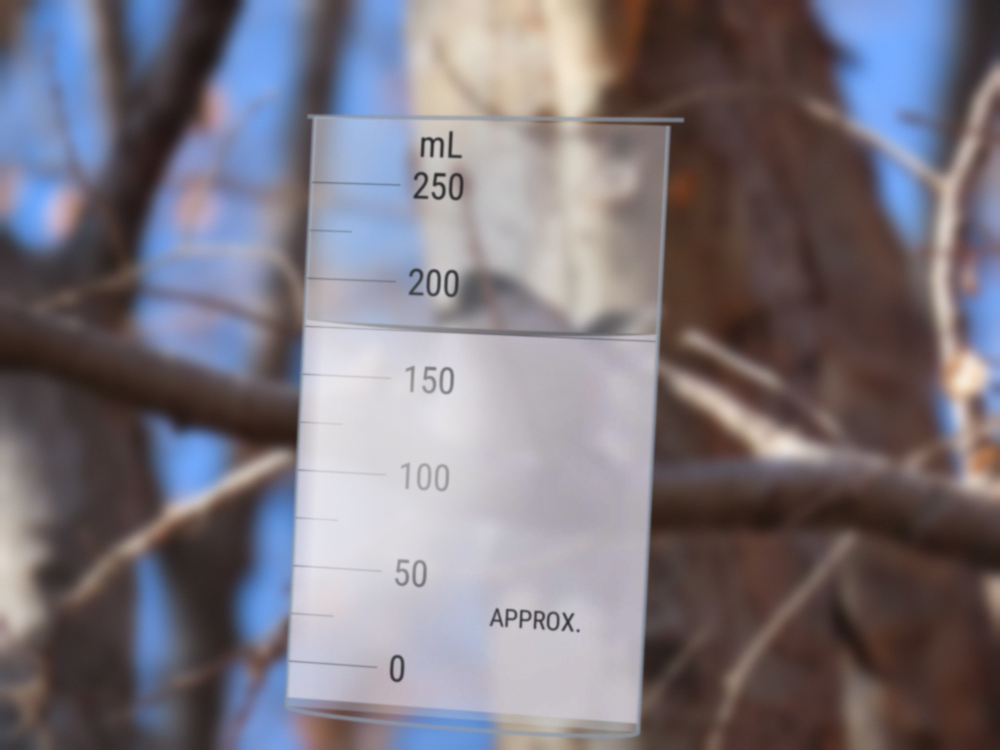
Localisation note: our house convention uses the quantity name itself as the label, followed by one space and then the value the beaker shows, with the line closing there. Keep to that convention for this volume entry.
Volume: 175 mL
